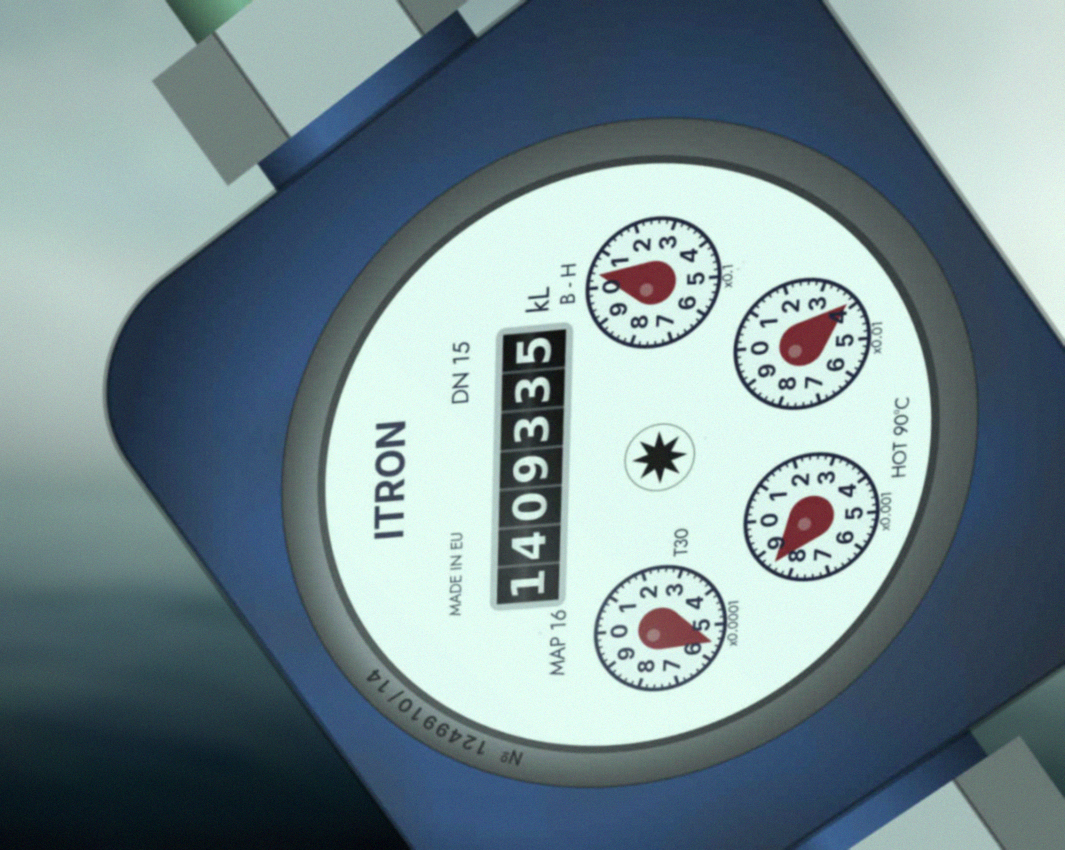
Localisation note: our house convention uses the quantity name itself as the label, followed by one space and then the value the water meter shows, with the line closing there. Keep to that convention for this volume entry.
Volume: 1409335.0385 kL
